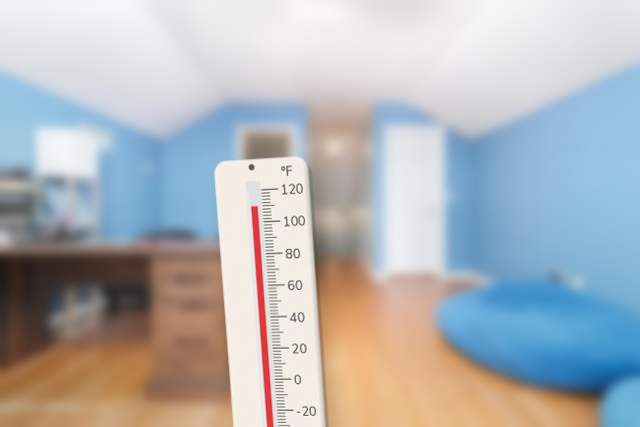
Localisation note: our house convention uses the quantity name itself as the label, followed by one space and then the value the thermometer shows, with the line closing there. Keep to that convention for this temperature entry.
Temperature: 110 °F
